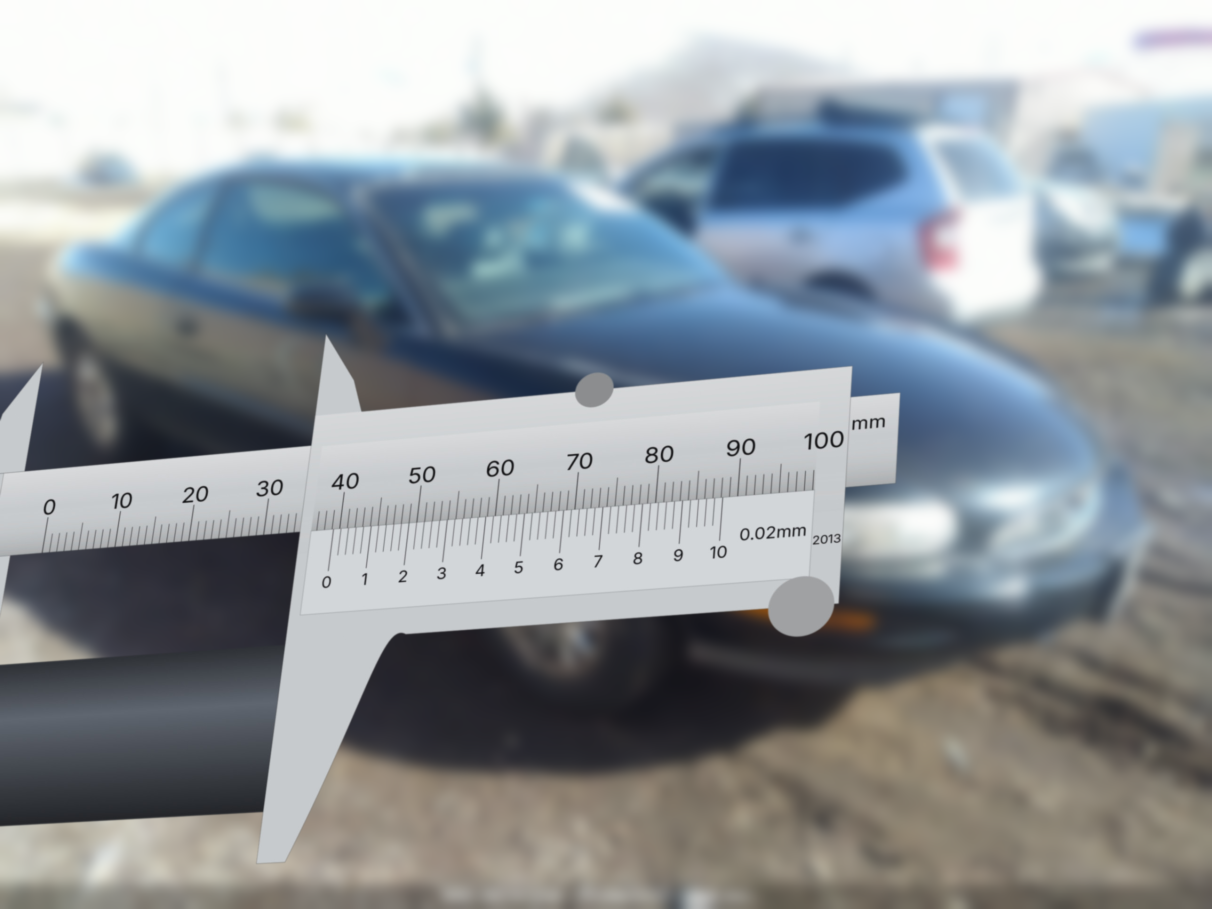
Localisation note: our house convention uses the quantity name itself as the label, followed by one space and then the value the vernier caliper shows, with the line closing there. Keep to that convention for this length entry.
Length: 39.2 mm
